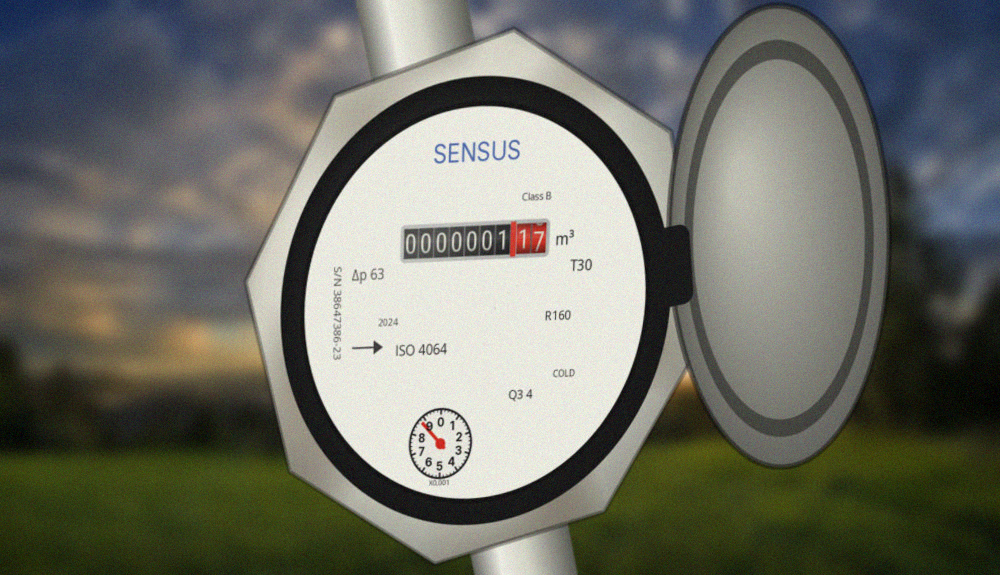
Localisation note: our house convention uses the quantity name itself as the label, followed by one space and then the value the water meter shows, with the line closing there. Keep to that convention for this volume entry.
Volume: 1.168 m³
